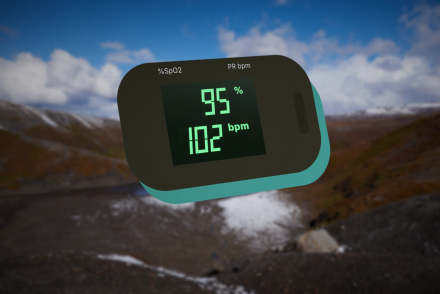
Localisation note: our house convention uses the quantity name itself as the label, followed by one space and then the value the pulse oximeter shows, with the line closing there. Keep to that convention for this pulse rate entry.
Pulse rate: 102 bpm
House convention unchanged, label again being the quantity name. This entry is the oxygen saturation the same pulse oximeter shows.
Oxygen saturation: 95 %
